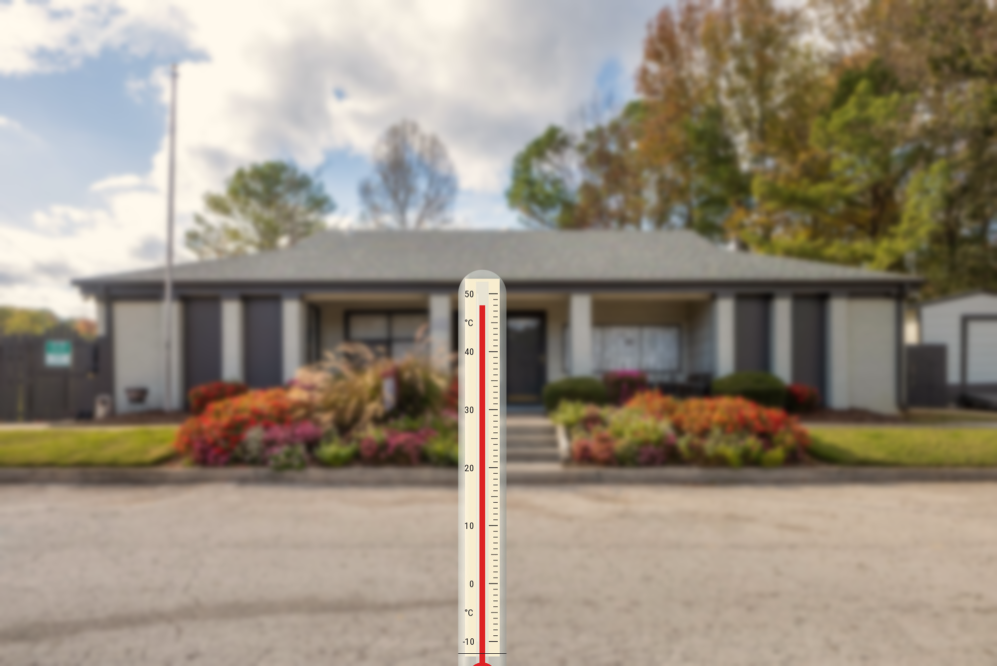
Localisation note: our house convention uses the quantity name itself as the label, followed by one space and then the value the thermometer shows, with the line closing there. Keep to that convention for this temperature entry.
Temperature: 48 °C
